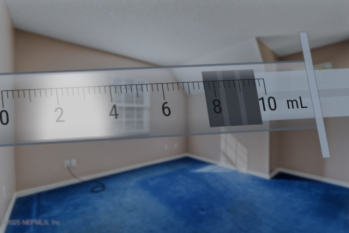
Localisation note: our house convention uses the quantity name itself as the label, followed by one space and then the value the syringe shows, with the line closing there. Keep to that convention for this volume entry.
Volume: 7.6 mL
